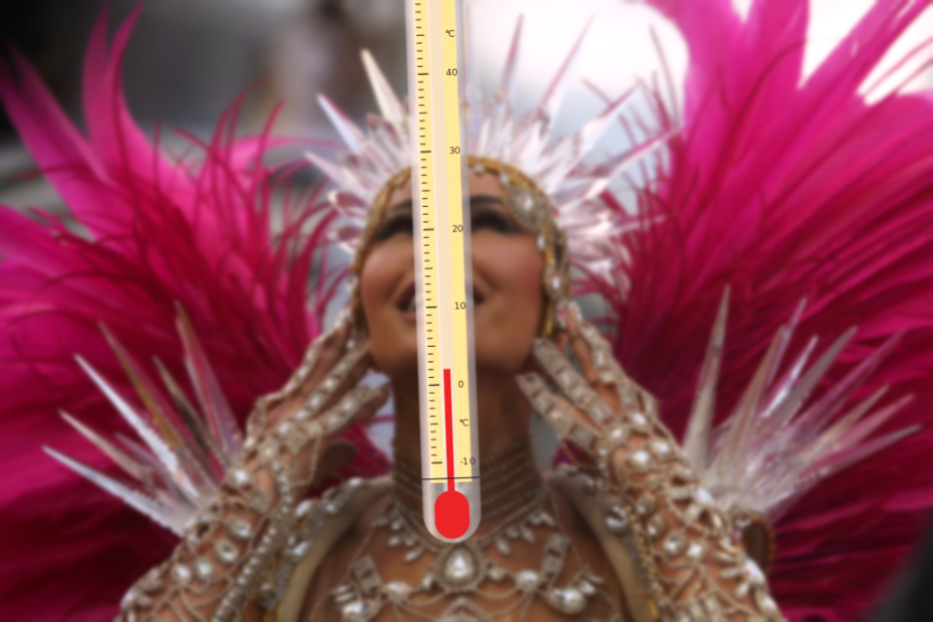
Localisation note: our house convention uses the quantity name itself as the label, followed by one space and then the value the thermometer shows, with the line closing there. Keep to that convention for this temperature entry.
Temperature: 2 °C
